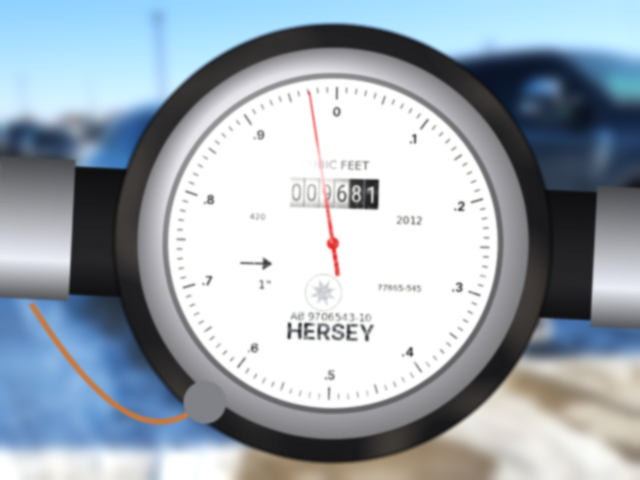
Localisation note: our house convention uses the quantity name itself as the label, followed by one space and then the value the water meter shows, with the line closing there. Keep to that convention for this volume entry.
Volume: 9680.97 ft³
